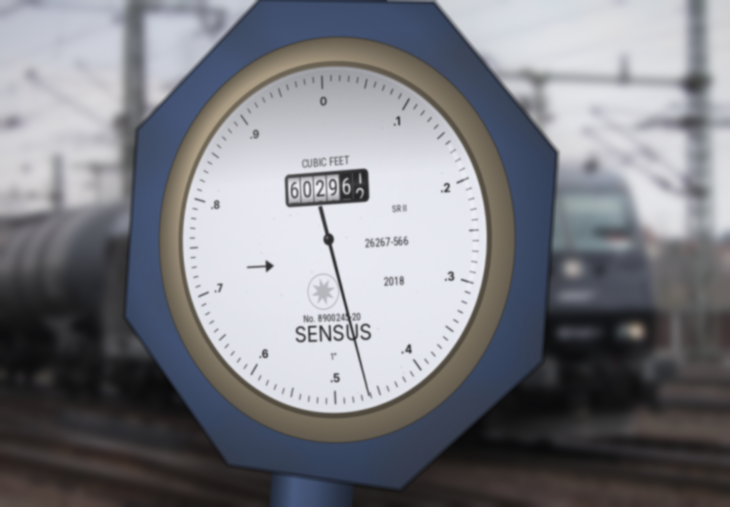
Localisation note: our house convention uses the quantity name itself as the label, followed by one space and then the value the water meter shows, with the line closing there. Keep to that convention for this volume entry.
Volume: 602961.46 ft³
